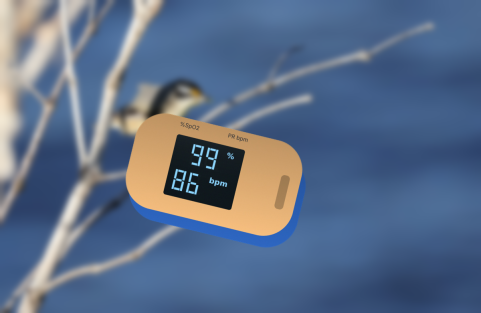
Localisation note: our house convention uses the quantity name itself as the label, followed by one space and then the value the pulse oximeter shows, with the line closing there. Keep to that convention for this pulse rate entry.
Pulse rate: 86 bpm
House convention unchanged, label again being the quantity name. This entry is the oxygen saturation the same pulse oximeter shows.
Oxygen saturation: 99 %
